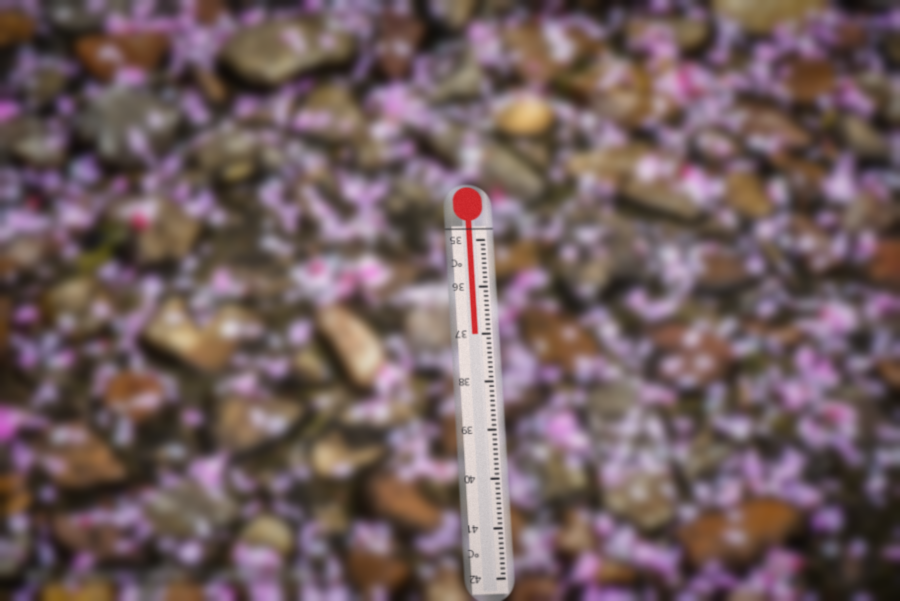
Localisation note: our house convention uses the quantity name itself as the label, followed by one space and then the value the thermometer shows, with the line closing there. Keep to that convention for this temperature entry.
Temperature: 37 °C
